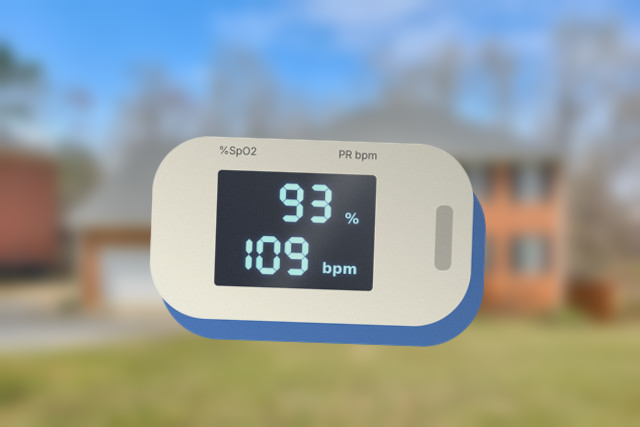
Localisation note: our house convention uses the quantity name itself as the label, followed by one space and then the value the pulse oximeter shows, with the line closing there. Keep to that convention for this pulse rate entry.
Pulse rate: 109 bpm
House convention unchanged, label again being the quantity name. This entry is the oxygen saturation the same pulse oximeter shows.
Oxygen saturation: 93 %
